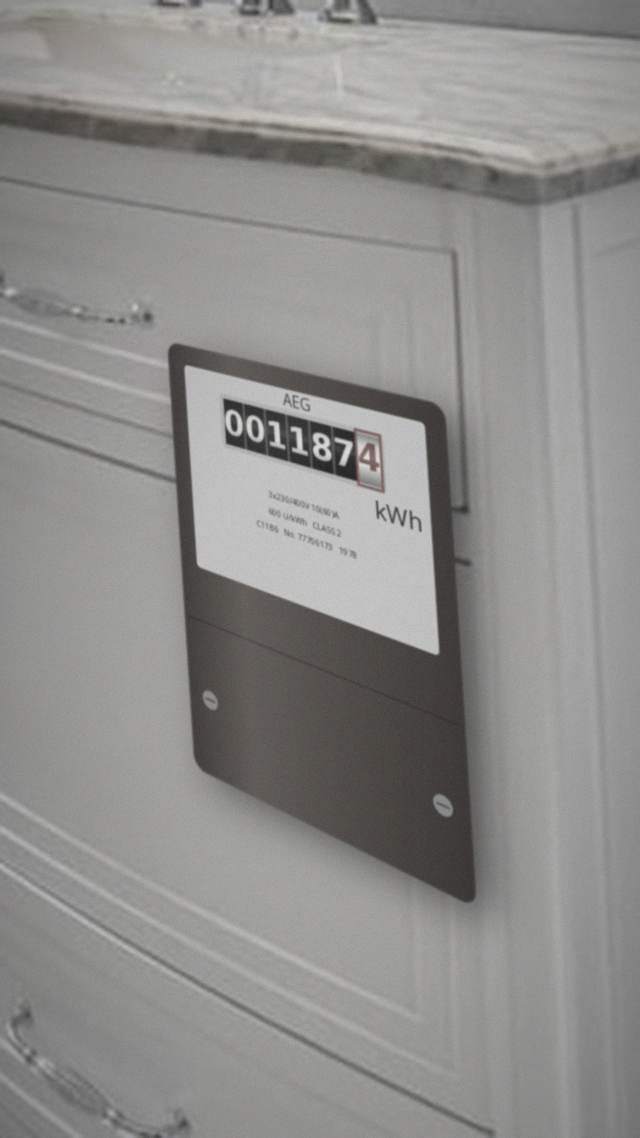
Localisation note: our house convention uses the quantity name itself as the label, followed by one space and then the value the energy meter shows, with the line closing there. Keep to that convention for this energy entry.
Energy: 1187.4 kWh
